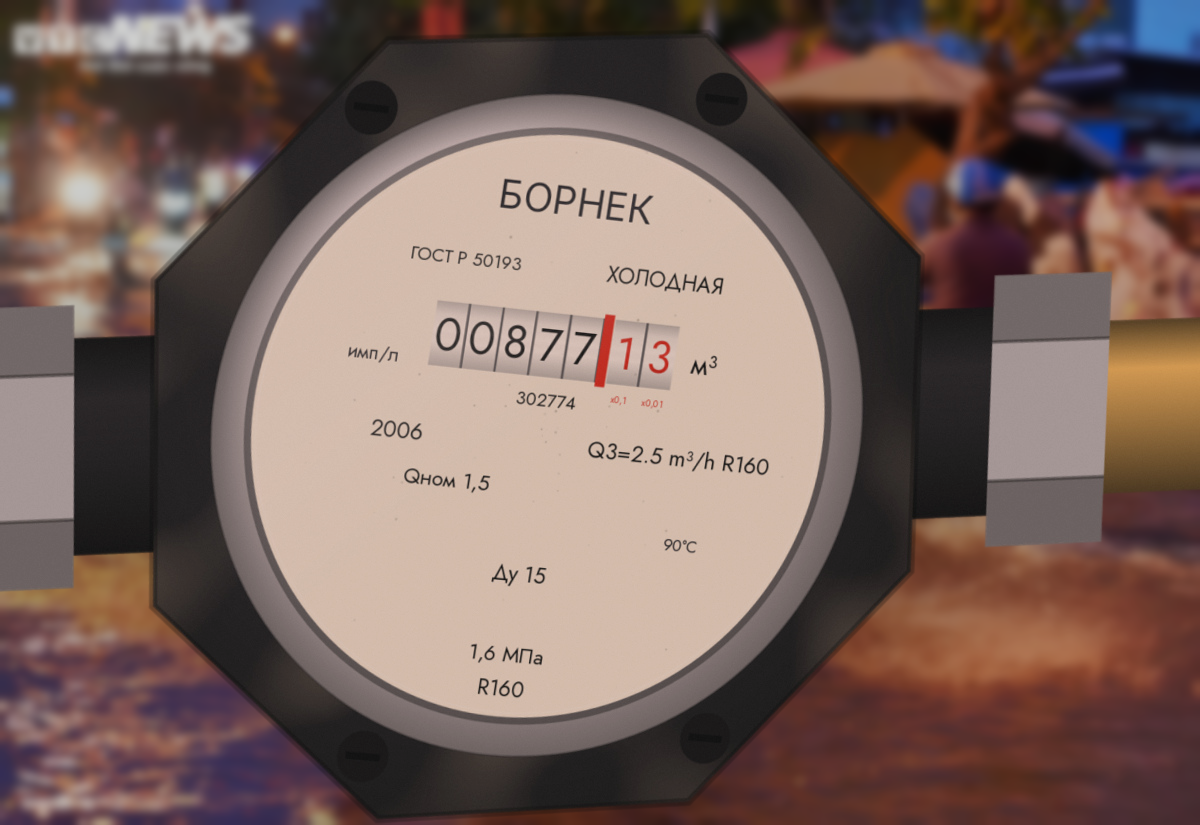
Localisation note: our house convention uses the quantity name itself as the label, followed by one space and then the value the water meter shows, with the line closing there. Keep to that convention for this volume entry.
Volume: 877.13 m³
